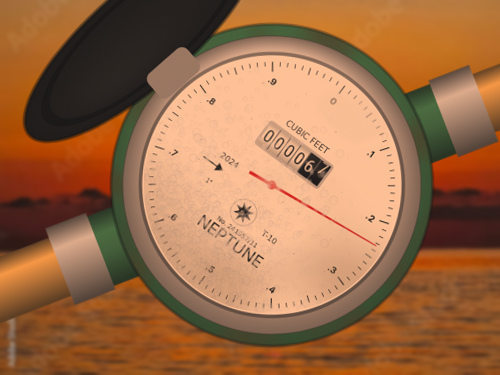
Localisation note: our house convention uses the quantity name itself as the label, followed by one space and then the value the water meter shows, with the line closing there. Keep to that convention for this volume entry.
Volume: 67.23 ft³
